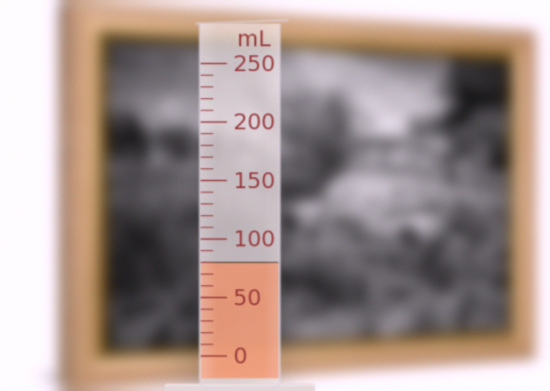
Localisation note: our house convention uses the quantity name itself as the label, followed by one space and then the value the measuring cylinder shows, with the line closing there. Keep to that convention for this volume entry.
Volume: 80 mL
